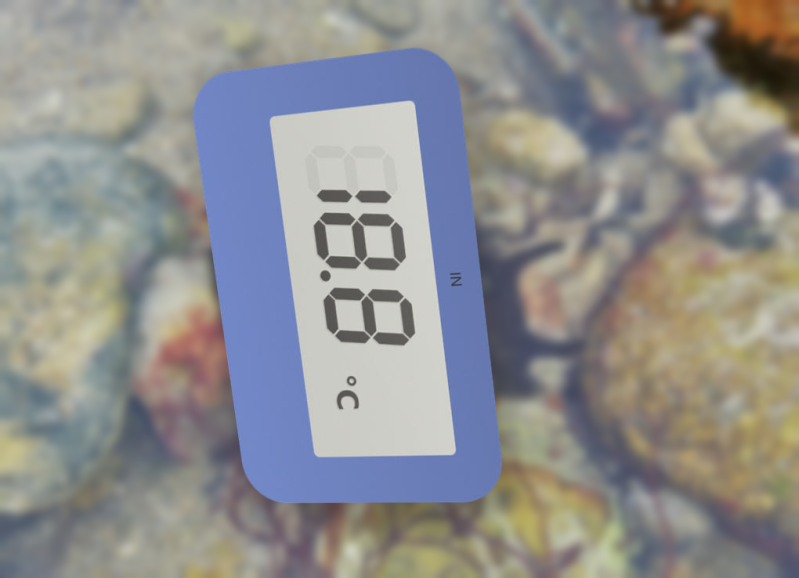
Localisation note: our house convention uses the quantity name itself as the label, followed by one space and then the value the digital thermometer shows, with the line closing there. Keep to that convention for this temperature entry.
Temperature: 18.8 °C
